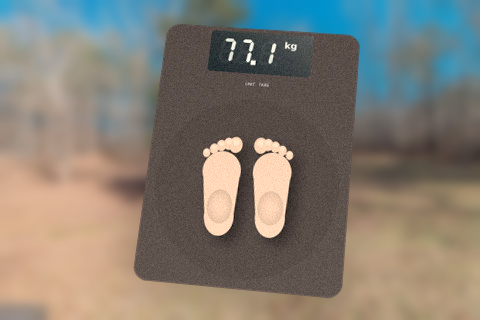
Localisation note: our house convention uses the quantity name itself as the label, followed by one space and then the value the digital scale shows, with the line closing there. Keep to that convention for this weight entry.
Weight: 77.1 kg
